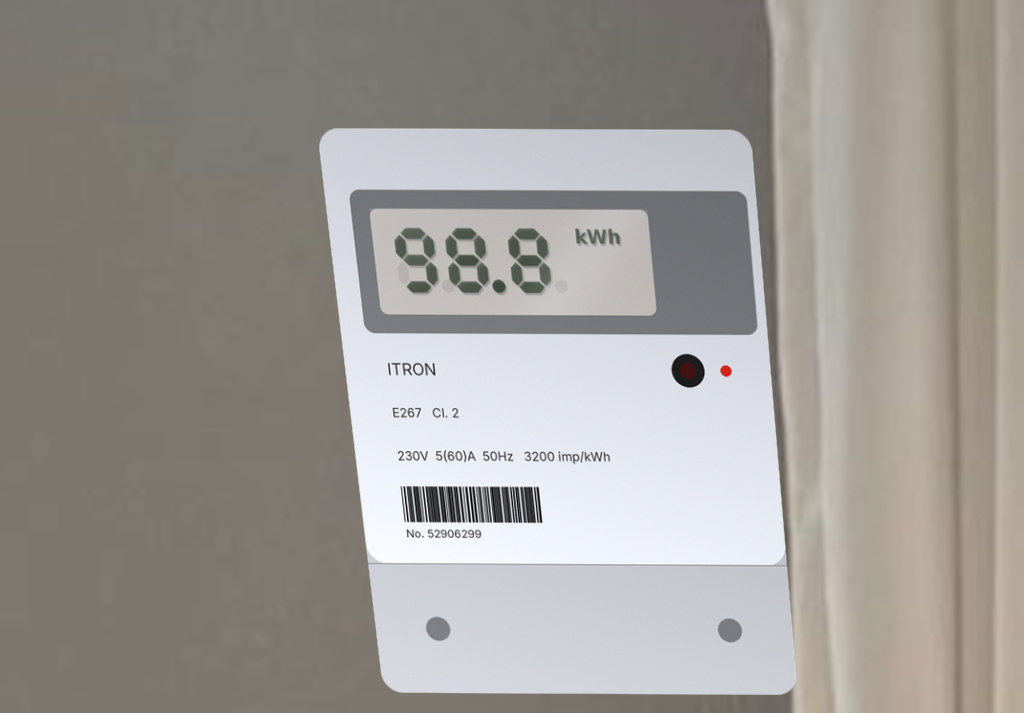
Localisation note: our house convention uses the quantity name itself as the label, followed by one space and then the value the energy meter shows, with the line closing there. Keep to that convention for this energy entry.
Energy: 98.8 kWh
